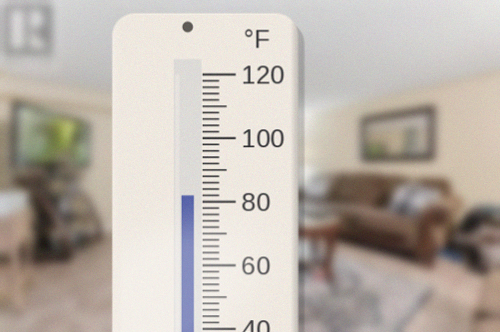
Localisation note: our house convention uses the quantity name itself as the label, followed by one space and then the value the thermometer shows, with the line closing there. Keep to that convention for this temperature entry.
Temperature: 82 °F
